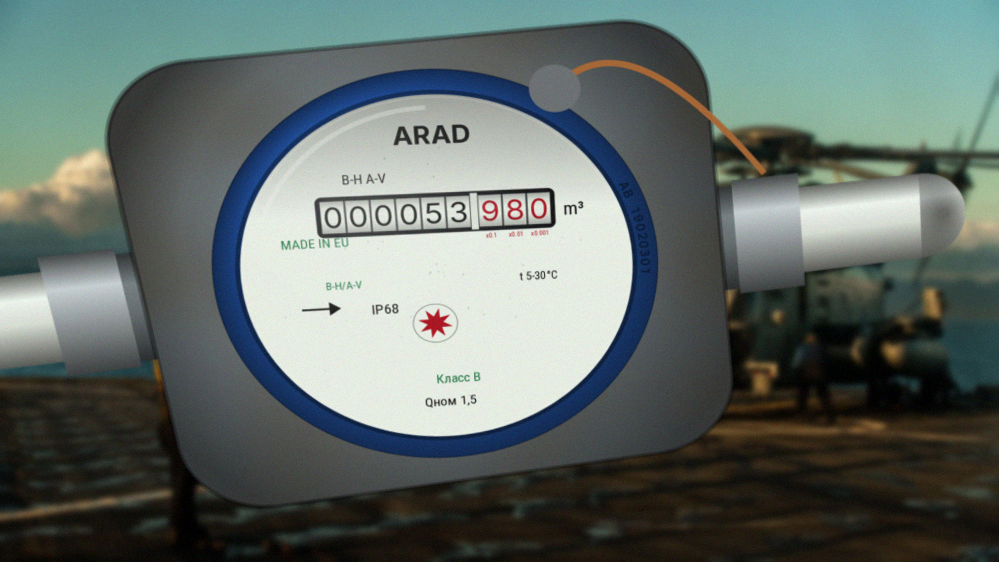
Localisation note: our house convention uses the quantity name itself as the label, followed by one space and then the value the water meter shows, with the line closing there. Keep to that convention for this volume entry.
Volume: 53.980 m³
